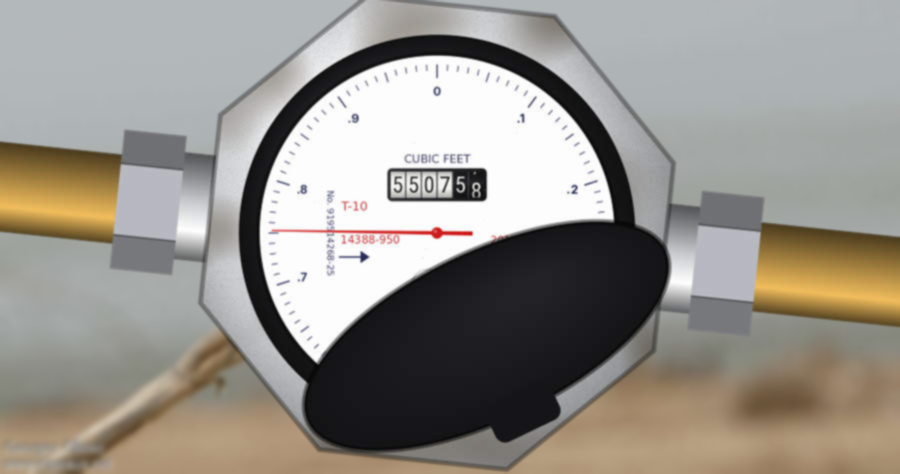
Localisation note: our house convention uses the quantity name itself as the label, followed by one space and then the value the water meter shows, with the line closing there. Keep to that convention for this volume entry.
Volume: 550757.75 ft³
